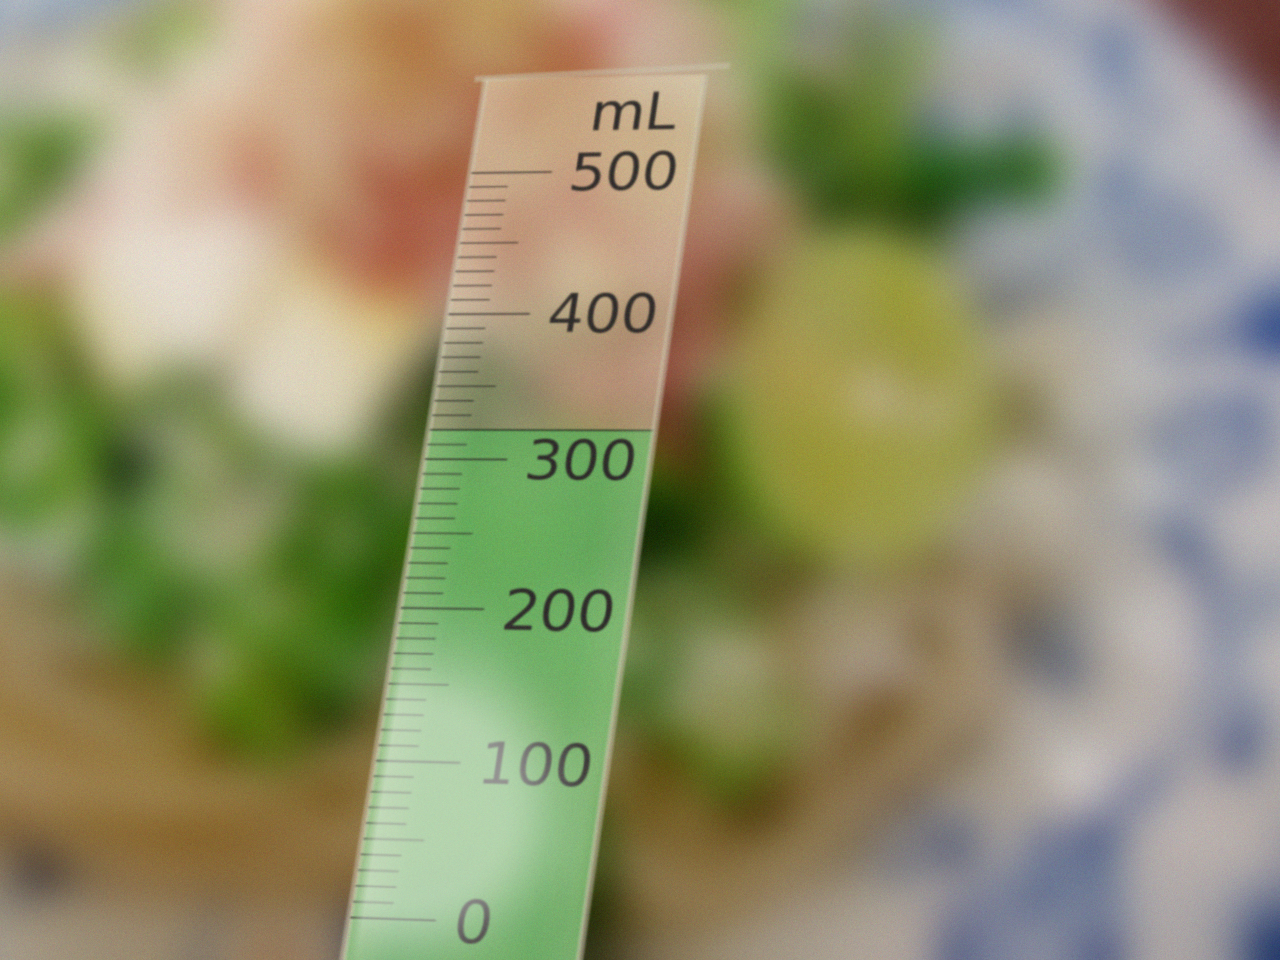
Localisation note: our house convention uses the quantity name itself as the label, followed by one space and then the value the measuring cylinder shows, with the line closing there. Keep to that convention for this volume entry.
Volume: 320 mL
